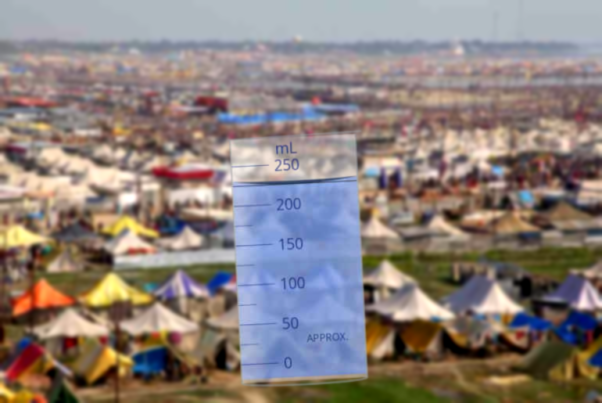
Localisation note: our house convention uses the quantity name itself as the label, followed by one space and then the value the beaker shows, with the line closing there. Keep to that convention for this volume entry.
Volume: 225 mL
